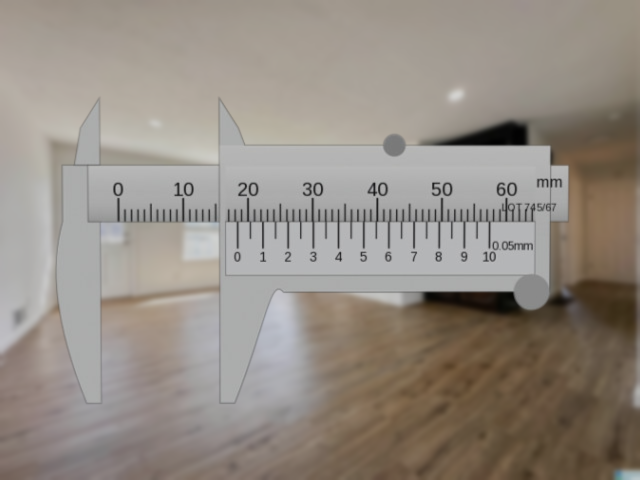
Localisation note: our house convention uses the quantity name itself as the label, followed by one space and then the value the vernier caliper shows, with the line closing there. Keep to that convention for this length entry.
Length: 18.4 mm
